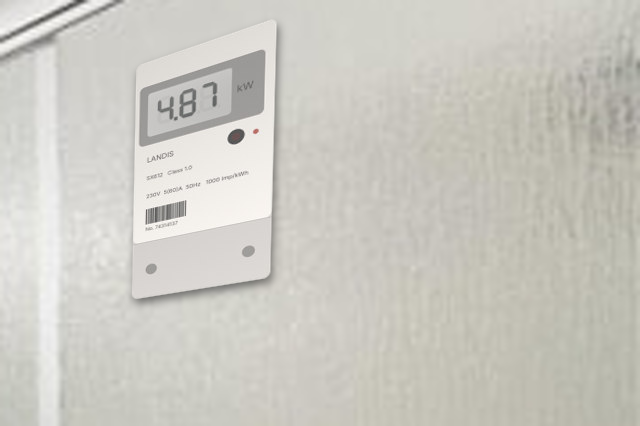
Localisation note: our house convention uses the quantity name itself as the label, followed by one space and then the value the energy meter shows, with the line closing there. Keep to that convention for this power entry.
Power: 4.87 kW
